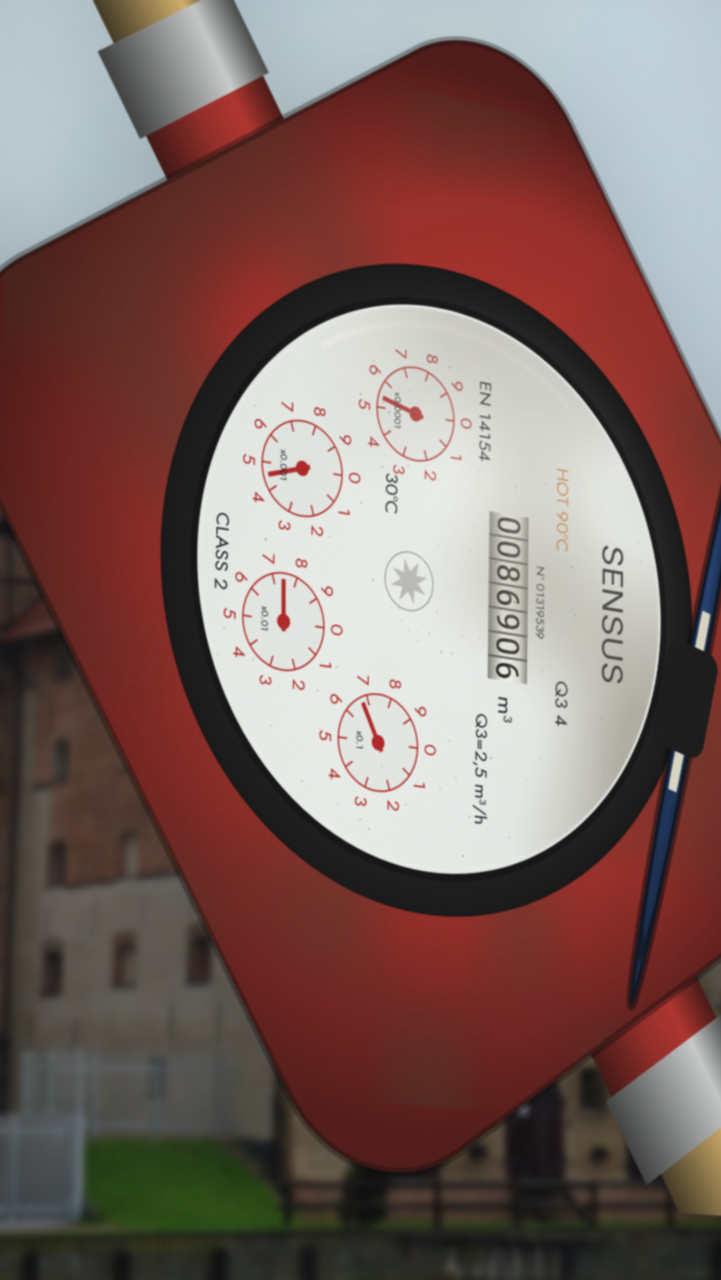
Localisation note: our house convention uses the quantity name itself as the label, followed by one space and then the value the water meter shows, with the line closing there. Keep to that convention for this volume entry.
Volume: 86906.6745 m³
